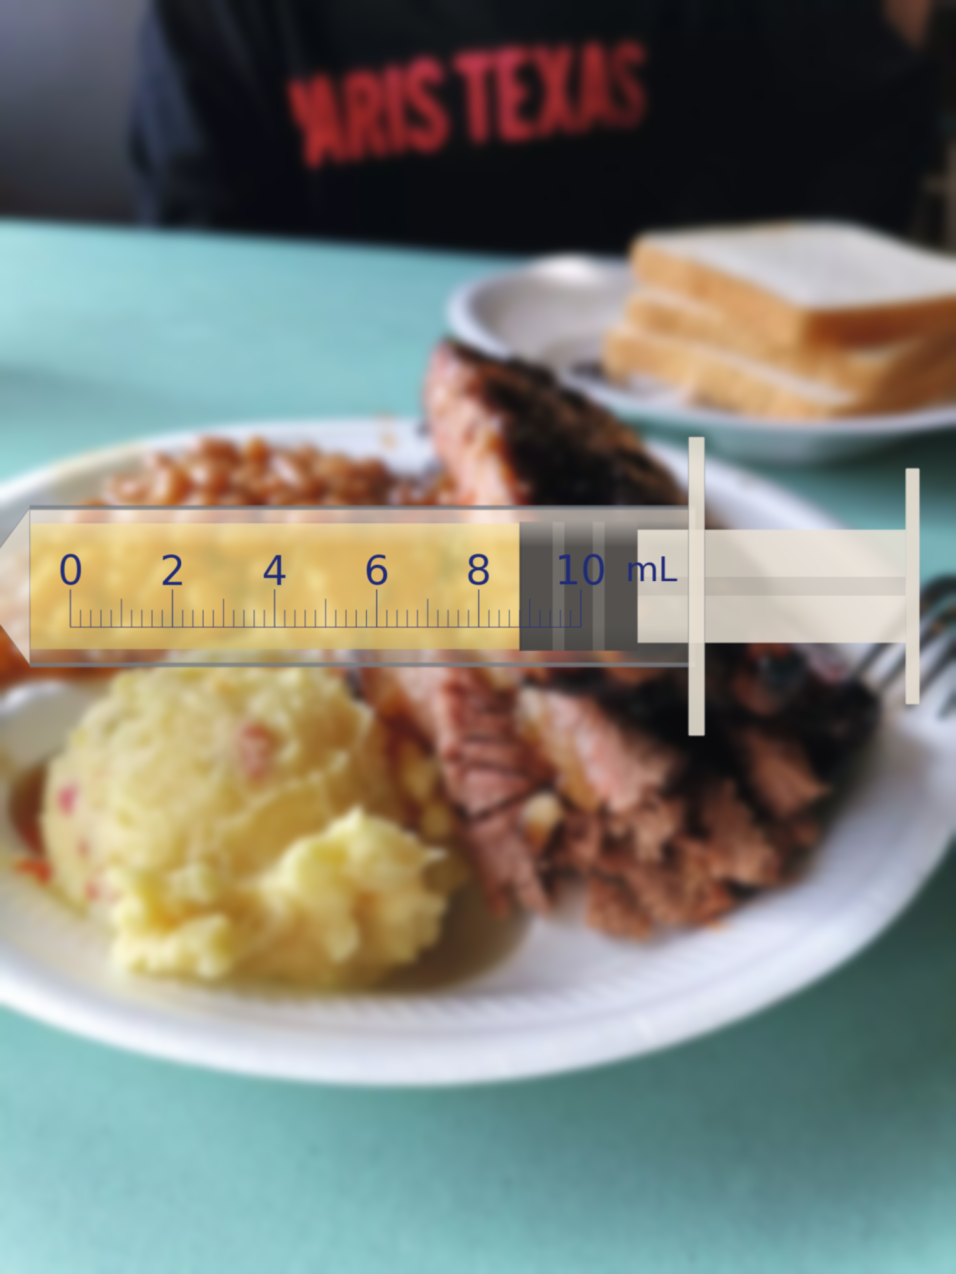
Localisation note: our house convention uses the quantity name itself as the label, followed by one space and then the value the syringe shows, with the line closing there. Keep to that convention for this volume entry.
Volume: 8.8 mL
